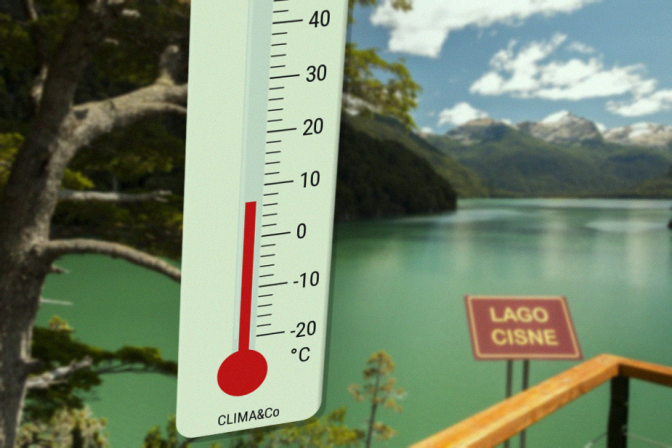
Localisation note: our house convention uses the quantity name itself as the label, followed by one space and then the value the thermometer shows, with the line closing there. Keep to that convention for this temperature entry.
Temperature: 7 °C
